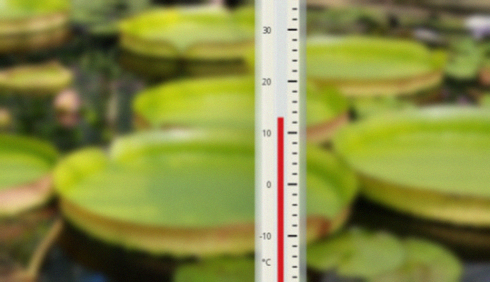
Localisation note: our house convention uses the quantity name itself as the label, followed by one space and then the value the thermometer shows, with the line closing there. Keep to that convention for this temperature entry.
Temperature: 13 °C
